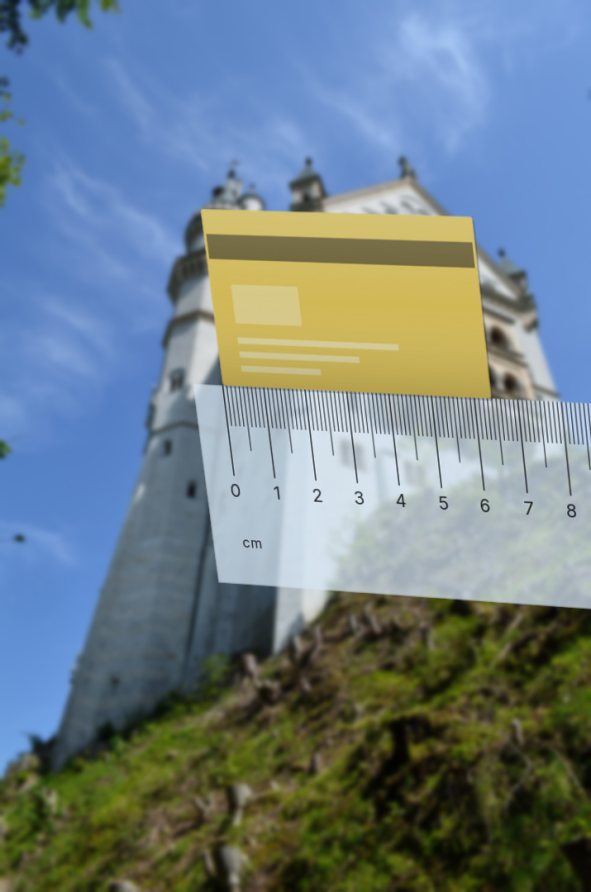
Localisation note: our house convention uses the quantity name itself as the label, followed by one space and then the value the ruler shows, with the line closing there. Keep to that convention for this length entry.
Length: 6.4 cm
